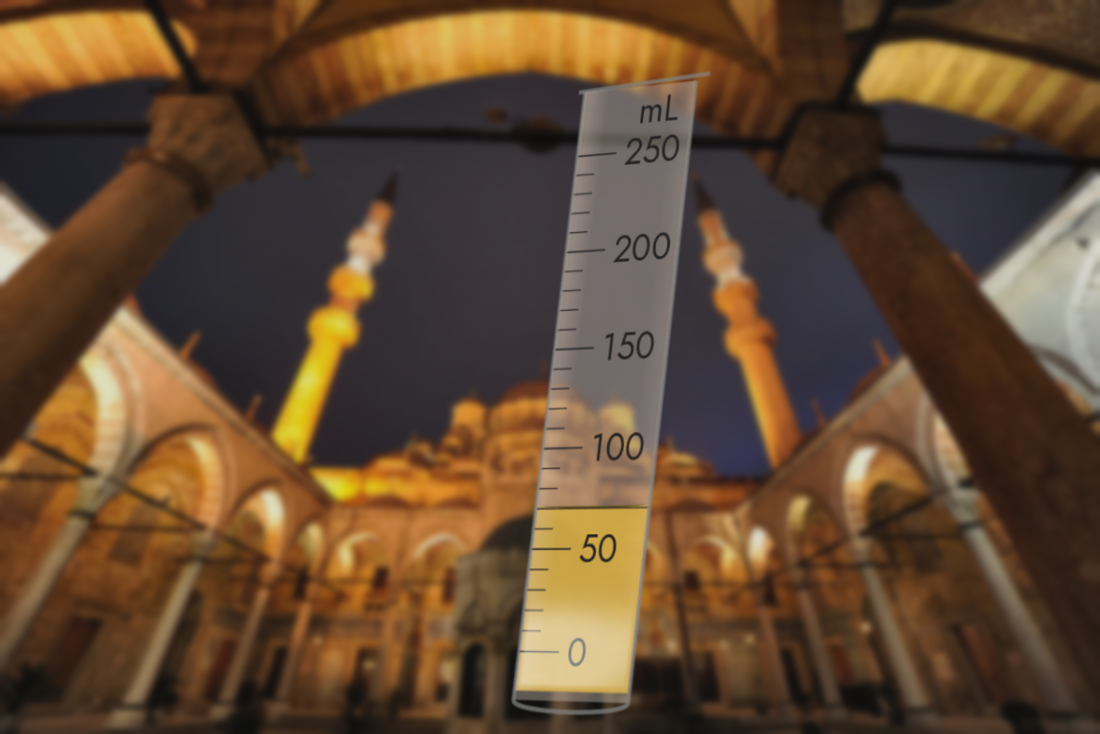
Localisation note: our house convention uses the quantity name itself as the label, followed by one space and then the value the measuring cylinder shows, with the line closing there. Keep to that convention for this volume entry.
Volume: 70 mL
